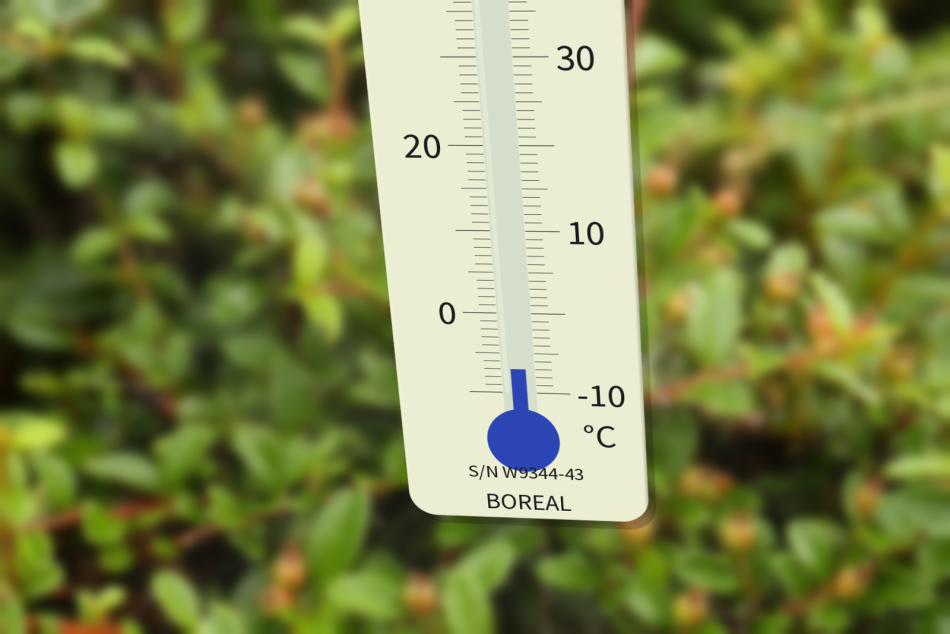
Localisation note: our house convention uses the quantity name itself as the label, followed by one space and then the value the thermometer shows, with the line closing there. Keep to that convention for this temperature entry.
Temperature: -7 °C
